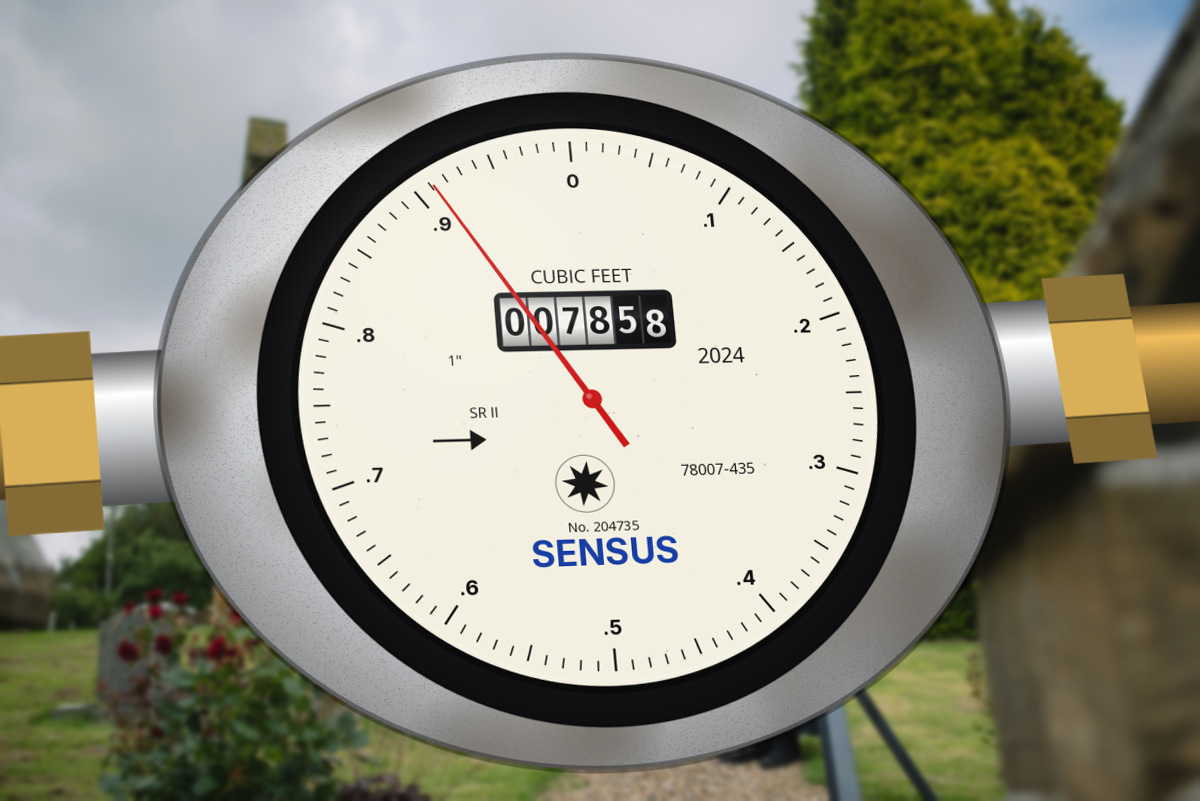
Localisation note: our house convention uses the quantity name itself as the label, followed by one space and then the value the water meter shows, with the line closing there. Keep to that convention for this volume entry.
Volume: 7857.91 ft³
